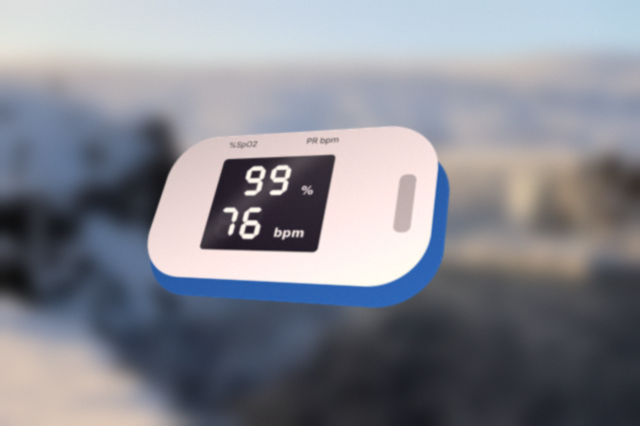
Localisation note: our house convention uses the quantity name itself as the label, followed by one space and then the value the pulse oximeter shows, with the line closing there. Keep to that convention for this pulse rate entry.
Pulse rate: 76 bpm
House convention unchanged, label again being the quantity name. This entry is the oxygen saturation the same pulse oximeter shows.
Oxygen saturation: 99 %
